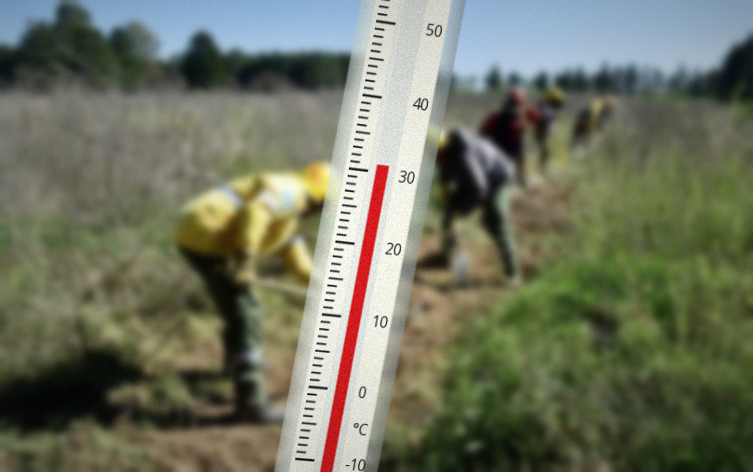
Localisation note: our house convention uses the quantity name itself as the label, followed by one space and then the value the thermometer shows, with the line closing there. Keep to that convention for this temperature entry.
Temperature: 31 °C
